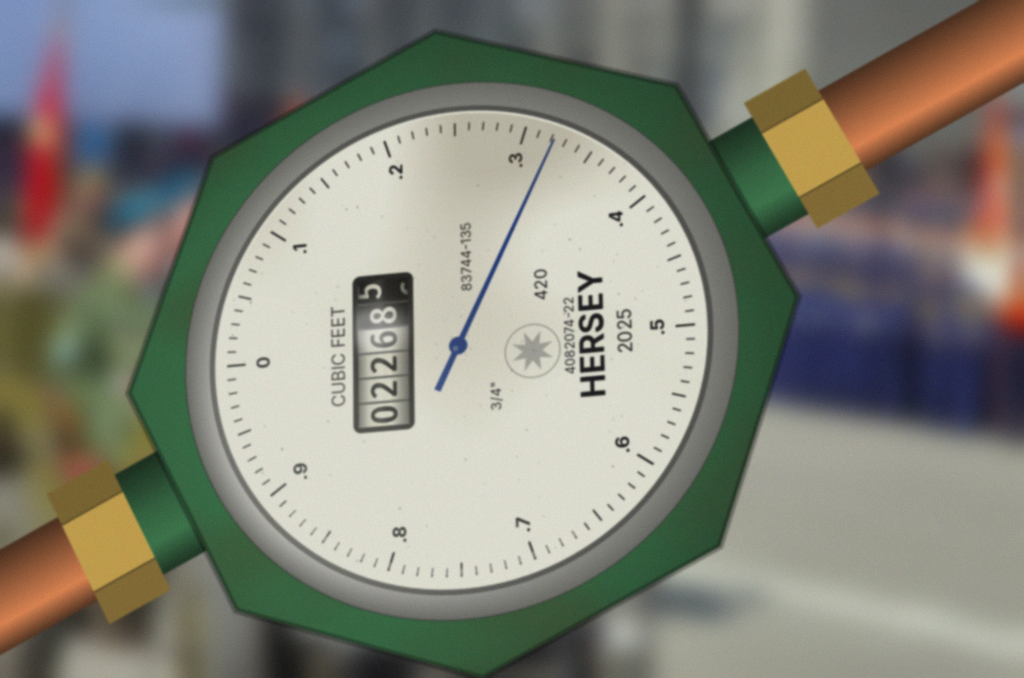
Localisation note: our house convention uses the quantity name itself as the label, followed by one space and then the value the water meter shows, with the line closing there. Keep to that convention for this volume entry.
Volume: 22685.32 ft³
